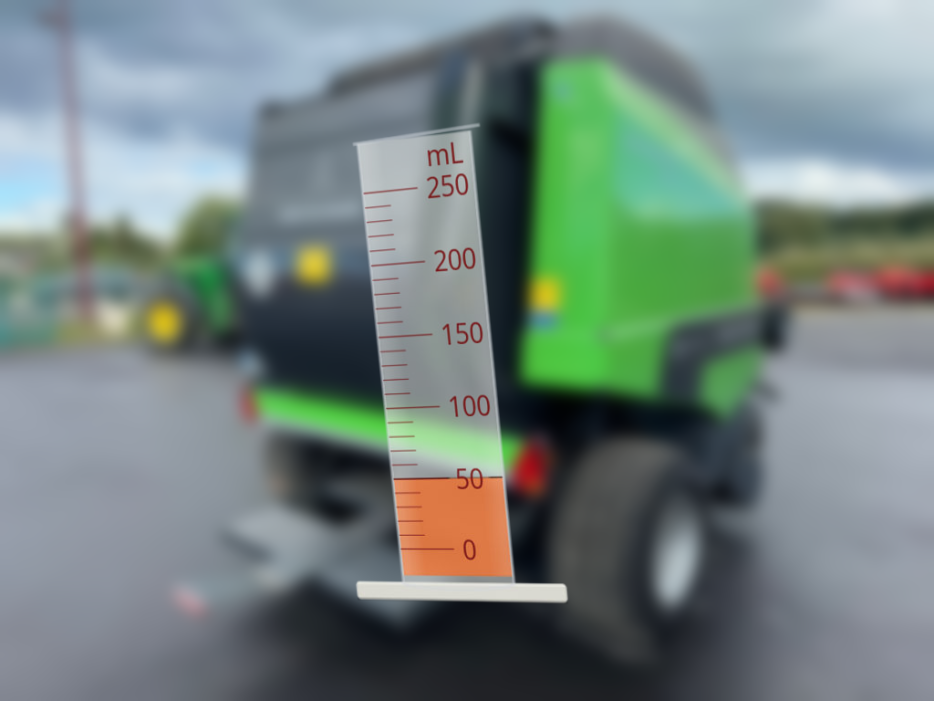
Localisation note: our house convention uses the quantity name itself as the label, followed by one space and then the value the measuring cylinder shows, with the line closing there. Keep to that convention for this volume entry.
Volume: 50 mL
